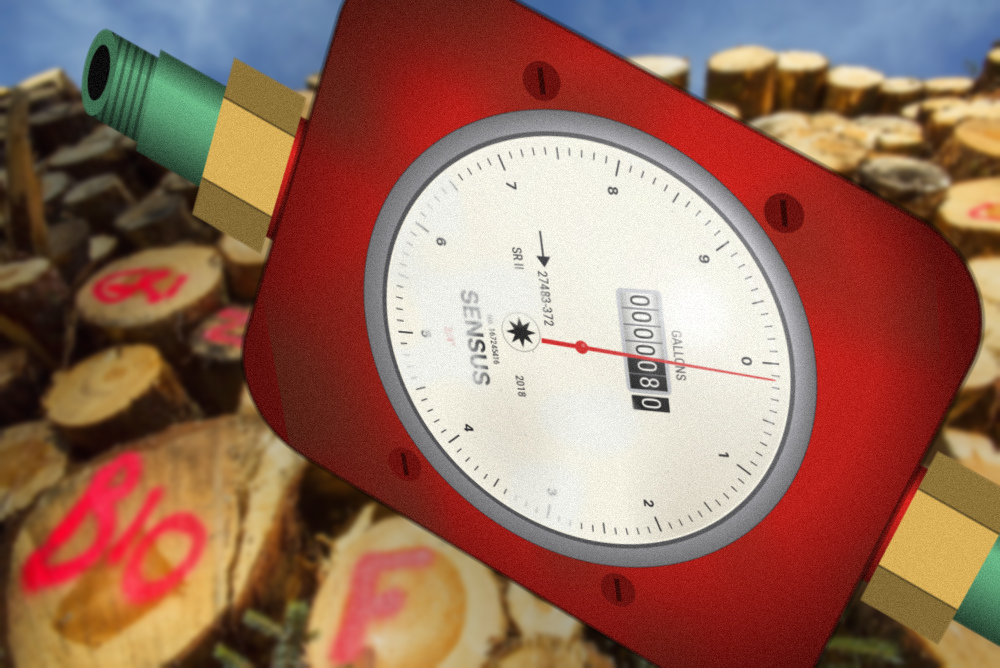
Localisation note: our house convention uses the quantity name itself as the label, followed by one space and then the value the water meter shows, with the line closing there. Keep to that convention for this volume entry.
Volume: 80.1 gal
